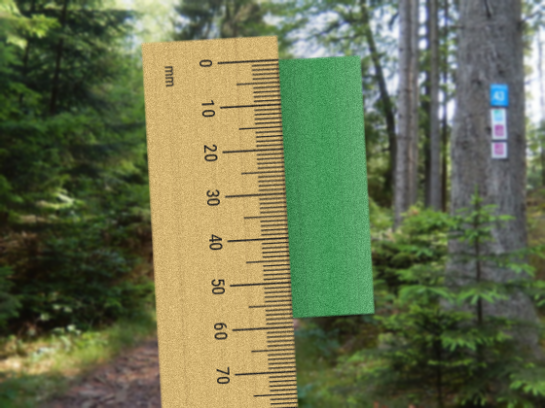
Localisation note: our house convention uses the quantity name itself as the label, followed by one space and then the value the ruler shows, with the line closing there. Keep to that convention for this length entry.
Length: 58 mm
